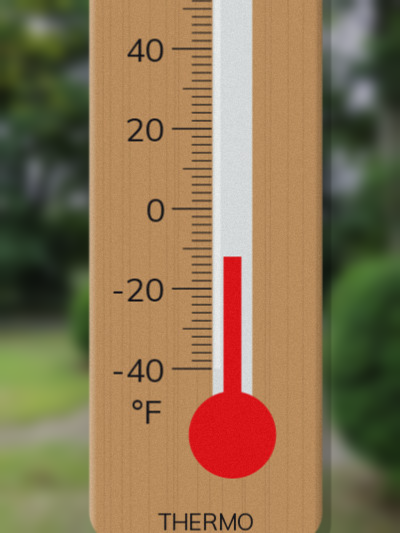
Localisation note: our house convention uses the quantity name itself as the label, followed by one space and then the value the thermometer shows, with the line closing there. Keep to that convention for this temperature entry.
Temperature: -12 °F
